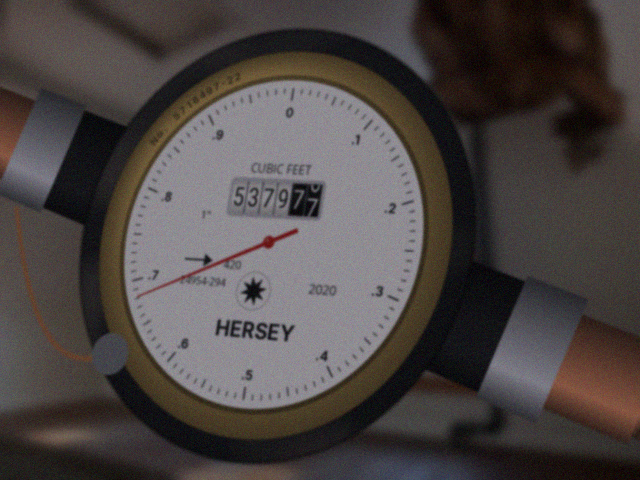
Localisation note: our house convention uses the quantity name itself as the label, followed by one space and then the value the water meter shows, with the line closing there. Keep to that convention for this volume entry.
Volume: 537976.68 ft³
